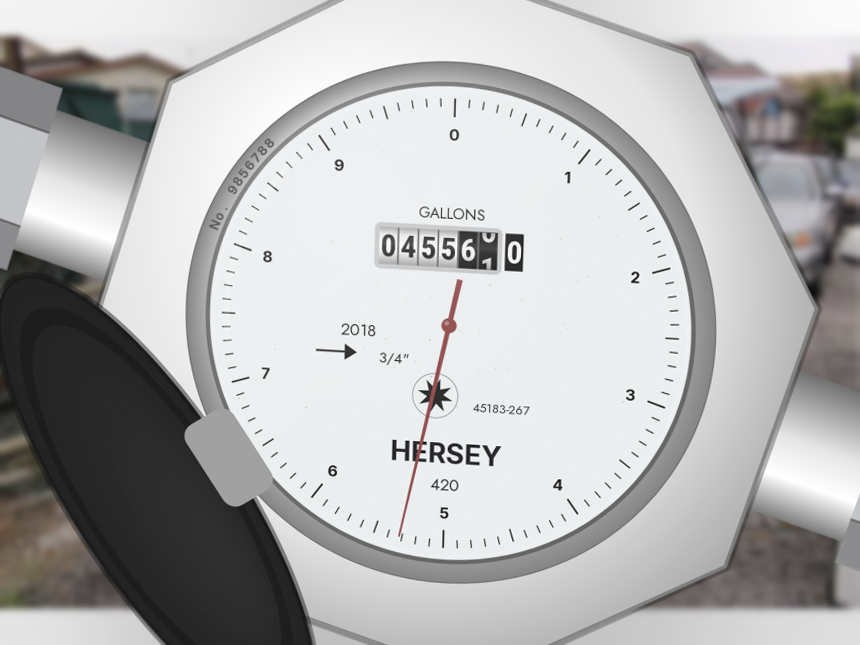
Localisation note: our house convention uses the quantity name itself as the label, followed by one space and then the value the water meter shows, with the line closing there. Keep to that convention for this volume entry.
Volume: 455605.3 gal
